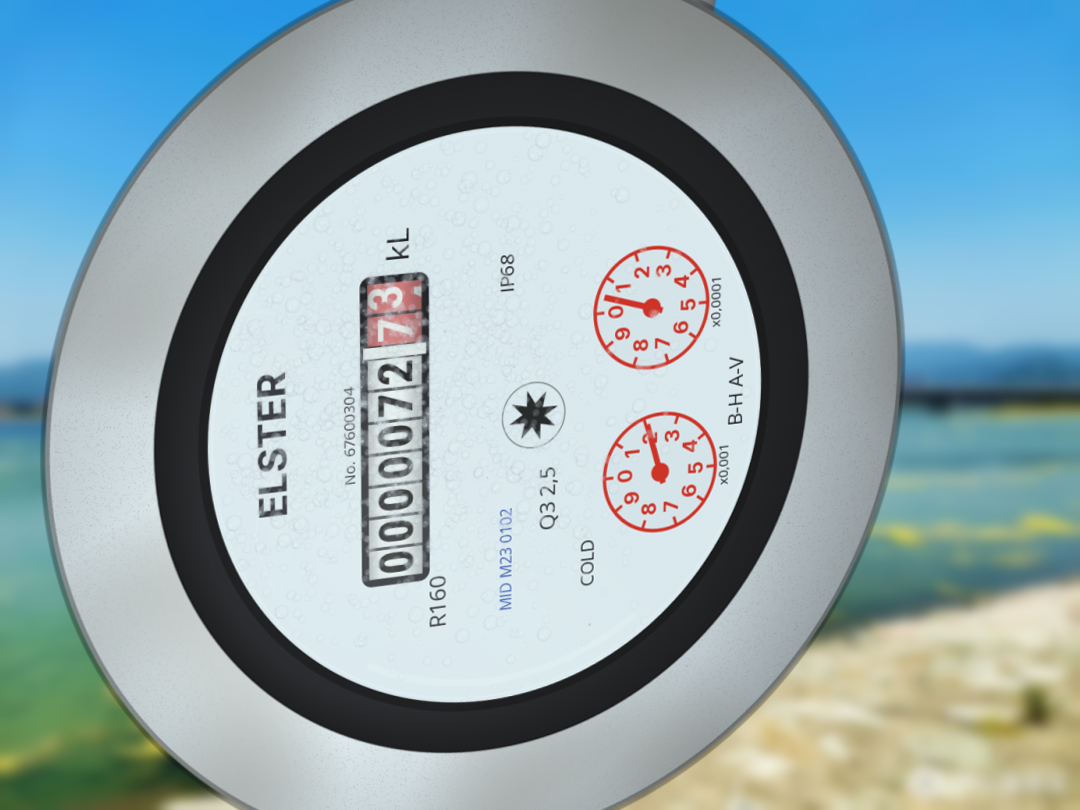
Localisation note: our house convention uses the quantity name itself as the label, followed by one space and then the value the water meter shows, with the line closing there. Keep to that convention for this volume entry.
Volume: 72.7320 kL
